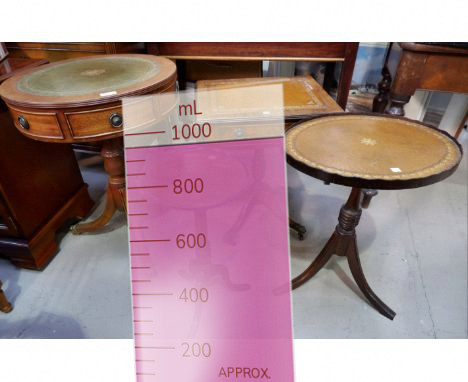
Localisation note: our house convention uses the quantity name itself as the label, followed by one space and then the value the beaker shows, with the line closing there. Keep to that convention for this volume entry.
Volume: 950 mL
